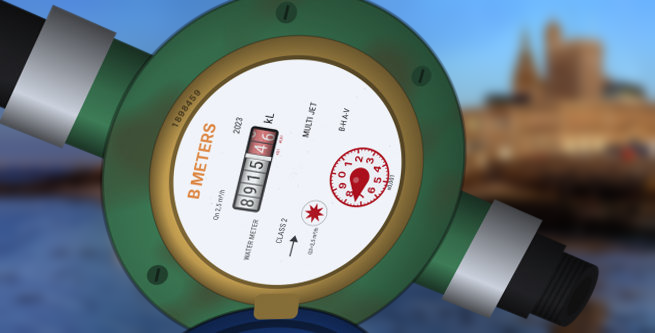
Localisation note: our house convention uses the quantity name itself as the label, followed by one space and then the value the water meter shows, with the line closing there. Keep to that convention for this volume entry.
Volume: 8915.457 kL
